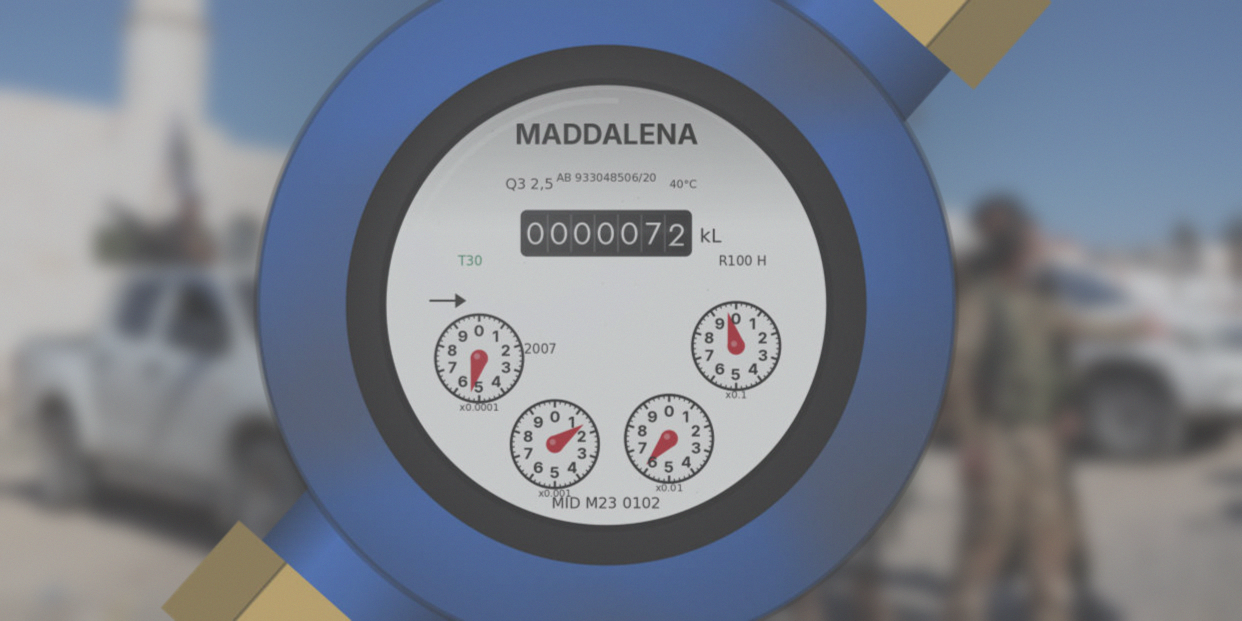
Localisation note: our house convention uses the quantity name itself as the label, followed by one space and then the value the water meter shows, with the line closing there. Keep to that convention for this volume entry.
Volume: 71.9615 kL
